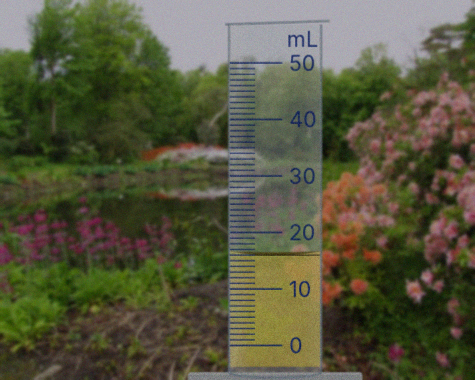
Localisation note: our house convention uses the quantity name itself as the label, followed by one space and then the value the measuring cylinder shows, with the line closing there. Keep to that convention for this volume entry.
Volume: 16 mL
